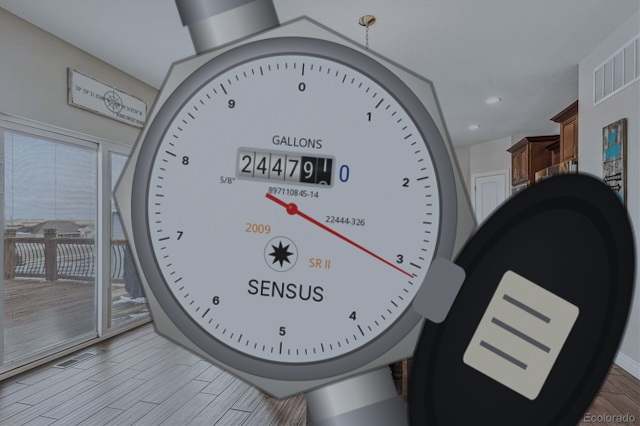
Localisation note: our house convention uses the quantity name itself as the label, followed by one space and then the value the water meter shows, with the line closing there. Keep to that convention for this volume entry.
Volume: 2447913.1 gal
